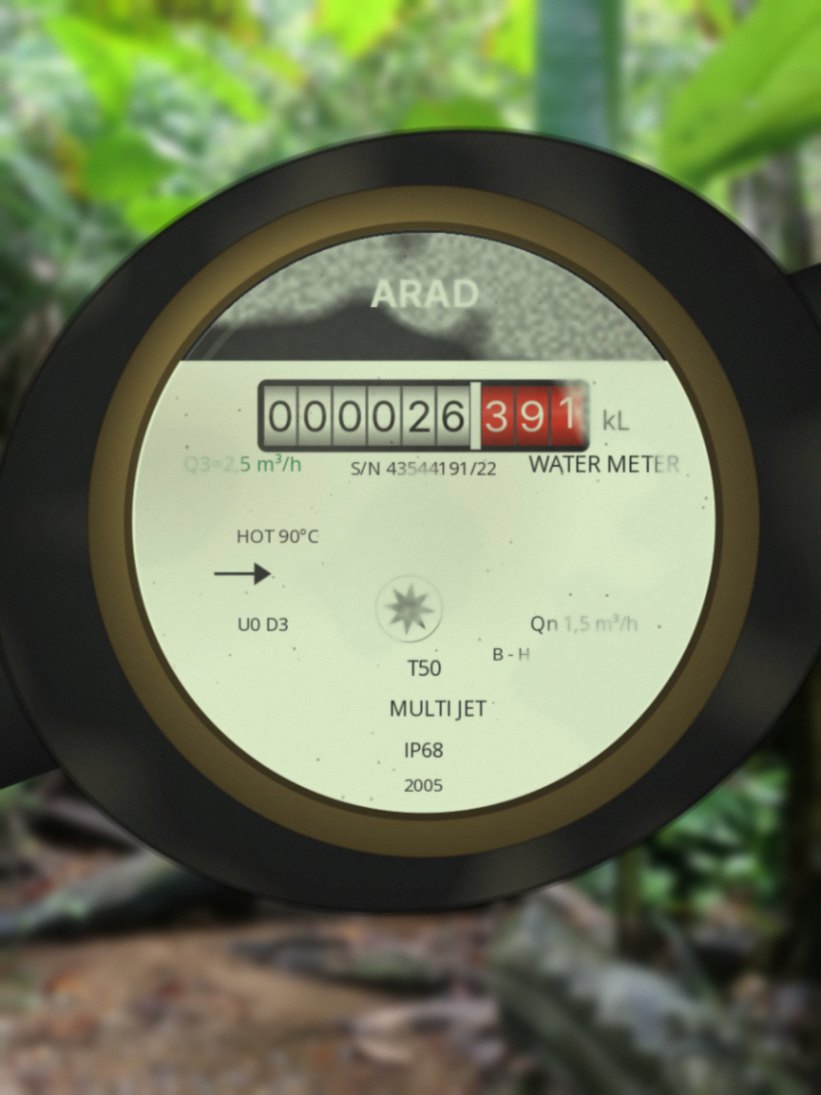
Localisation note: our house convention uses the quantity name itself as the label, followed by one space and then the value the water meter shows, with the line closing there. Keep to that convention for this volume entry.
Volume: 26.391 kL
